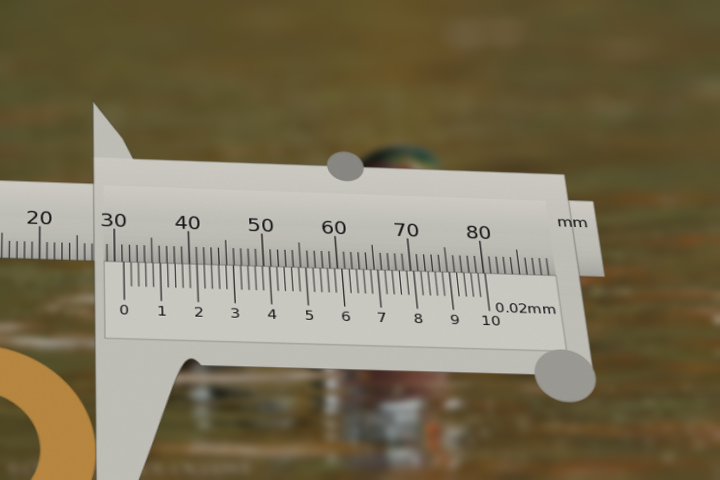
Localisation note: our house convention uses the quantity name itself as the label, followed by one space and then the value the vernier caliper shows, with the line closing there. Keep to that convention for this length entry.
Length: 31.2 mm
